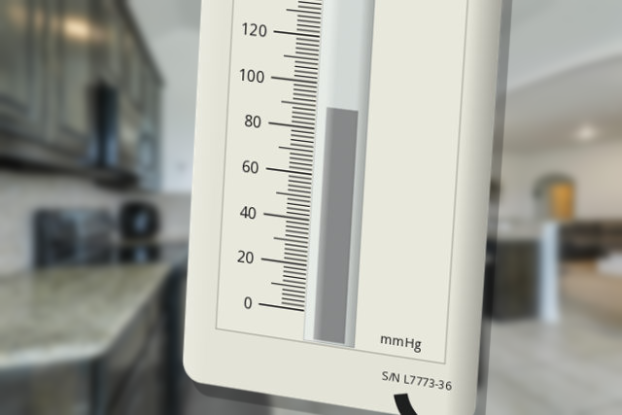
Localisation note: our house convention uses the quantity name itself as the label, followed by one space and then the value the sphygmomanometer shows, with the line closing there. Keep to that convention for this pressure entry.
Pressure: 90 mmHg
